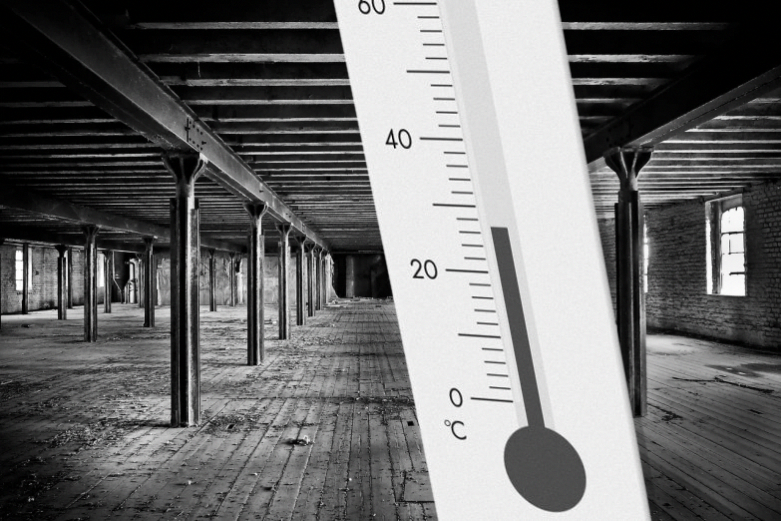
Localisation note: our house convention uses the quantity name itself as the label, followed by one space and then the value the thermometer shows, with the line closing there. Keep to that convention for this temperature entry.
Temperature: 27 °C
